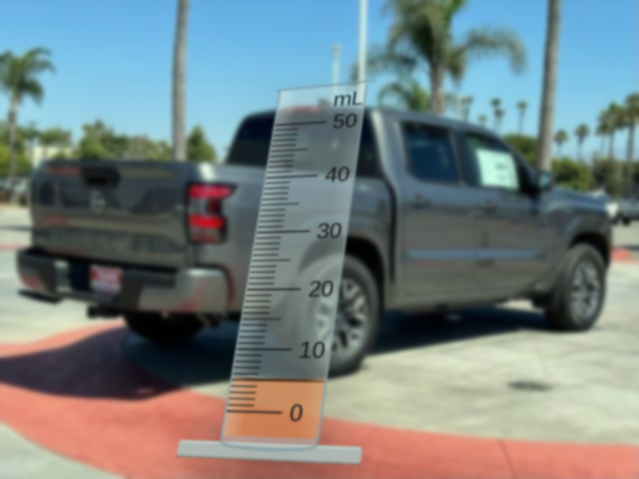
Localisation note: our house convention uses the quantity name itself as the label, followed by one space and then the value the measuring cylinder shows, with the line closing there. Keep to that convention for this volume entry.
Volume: 5 mL
